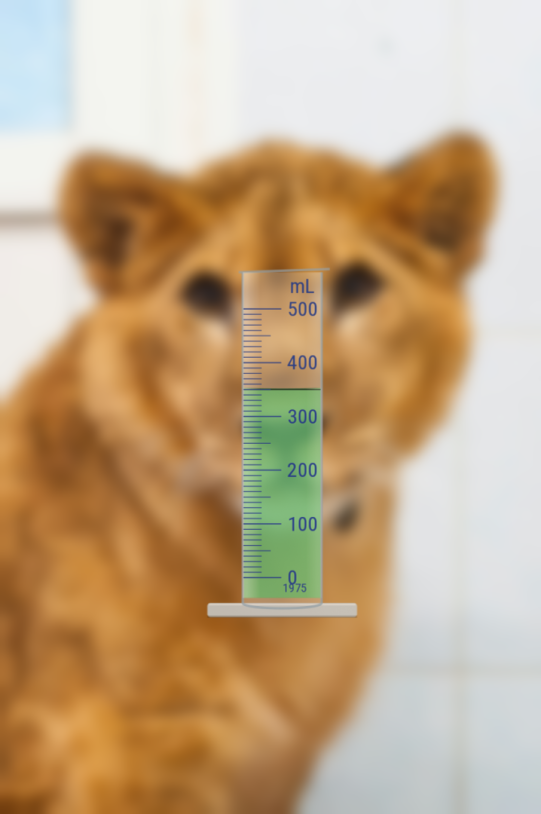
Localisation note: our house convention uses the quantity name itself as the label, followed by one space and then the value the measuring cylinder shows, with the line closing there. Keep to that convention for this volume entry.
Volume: 350 mL
